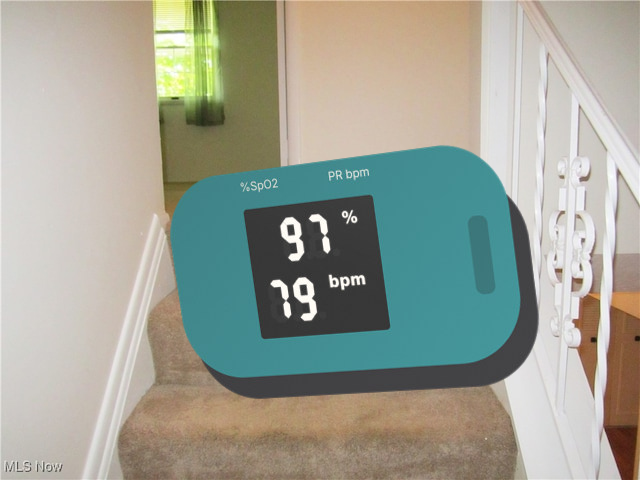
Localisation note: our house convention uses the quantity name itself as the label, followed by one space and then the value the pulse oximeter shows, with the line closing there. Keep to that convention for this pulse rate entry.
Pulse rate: 79 bpm
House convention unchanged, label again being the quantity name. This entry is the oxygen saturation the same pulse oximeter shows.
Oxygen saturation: 97 %
